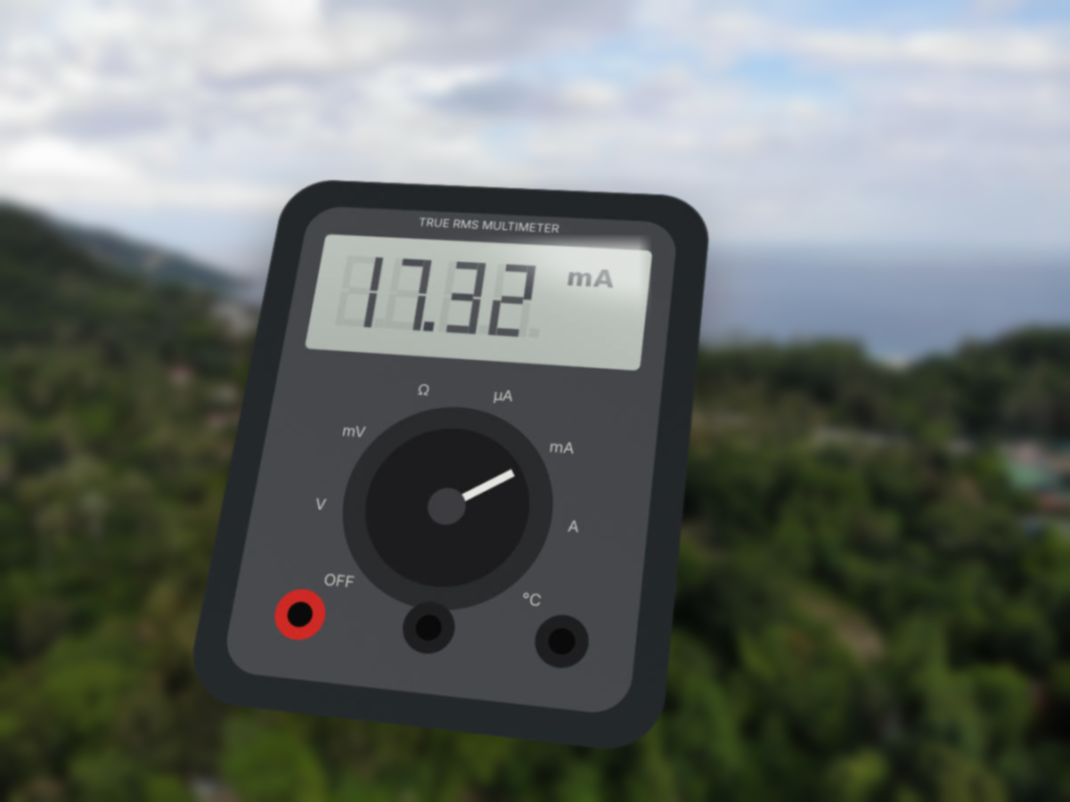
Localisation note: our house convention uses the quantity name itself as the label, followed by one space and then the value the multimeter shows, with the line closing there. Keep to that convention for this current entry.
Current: 17.32 mA
